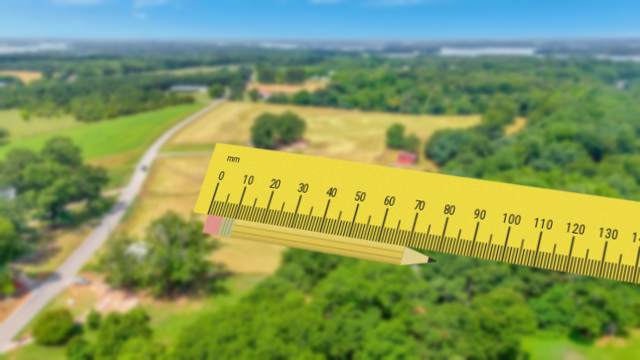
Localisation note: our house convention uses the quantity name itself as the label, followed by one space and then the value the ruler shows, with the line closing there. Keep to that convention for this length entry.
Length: 80 mm
